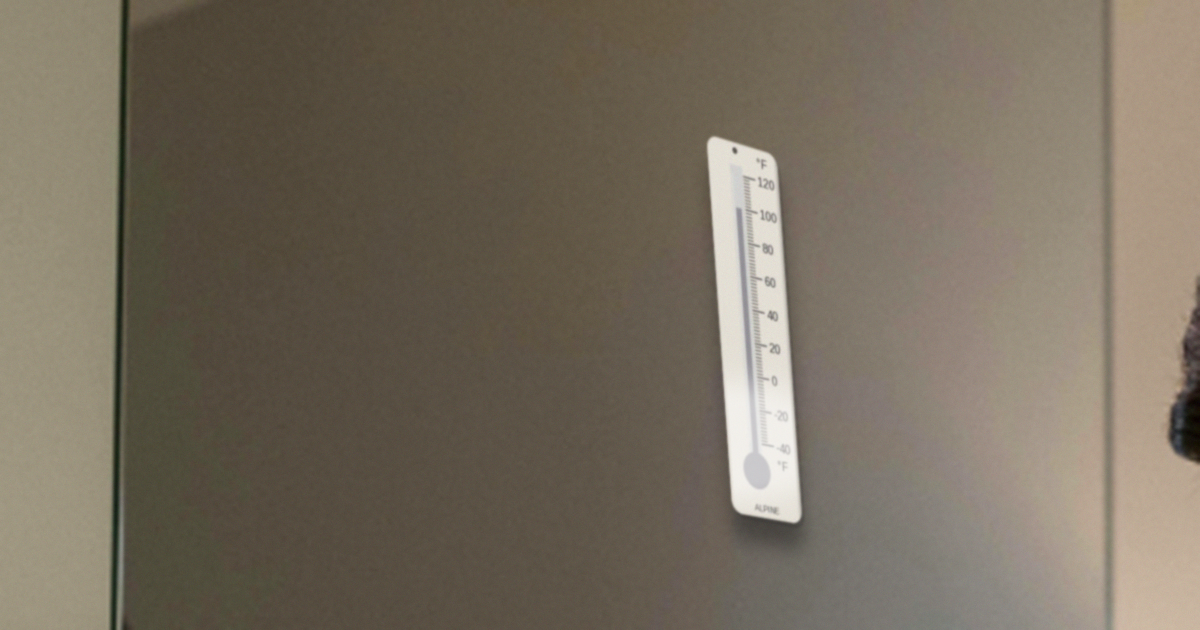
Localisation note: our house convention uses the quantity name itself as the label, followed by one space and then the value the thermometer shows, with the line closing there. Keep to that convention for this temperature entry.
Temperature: 100 °F
